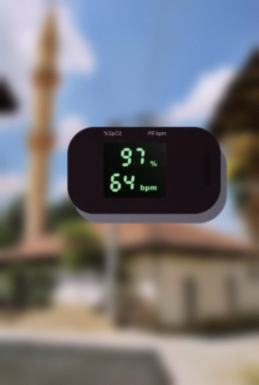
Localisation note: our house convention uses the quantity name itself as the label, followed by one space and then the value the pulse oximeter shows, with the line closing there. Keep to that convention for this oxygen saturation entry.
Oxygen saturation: 97 %
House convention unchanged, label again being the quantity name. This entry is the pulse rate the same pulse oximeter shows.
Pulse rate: 64 bpm
